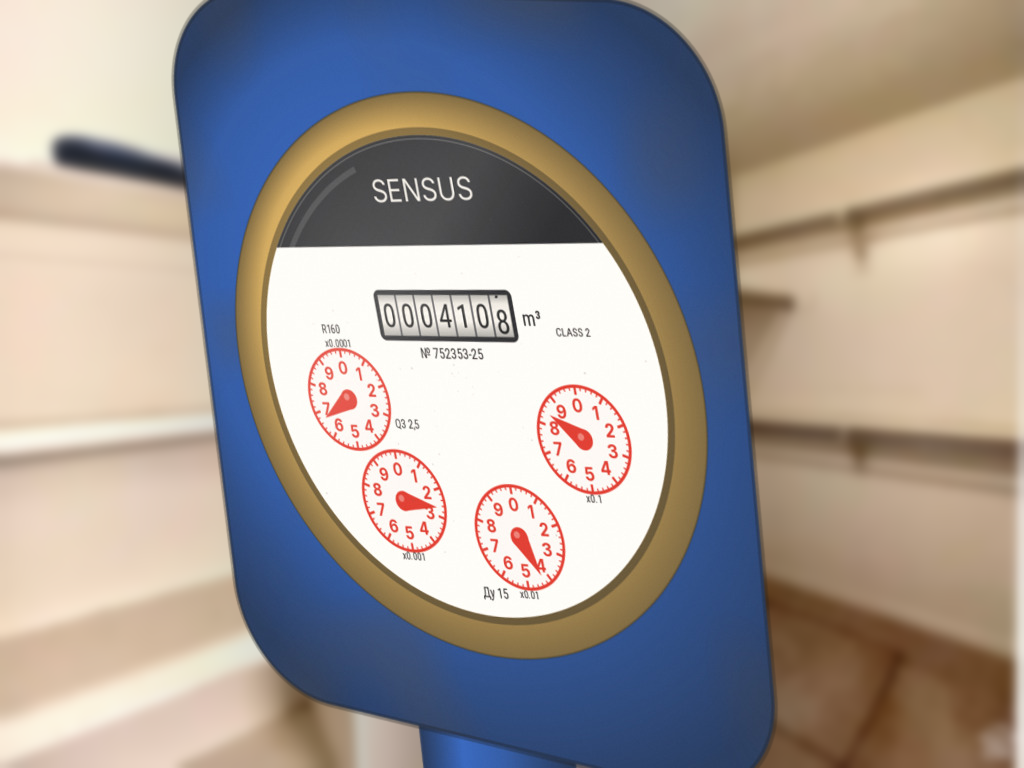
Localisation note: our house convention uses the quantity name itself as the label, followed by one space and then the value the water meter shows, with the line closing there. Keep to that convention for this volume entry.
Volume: 4107.8426 m³
